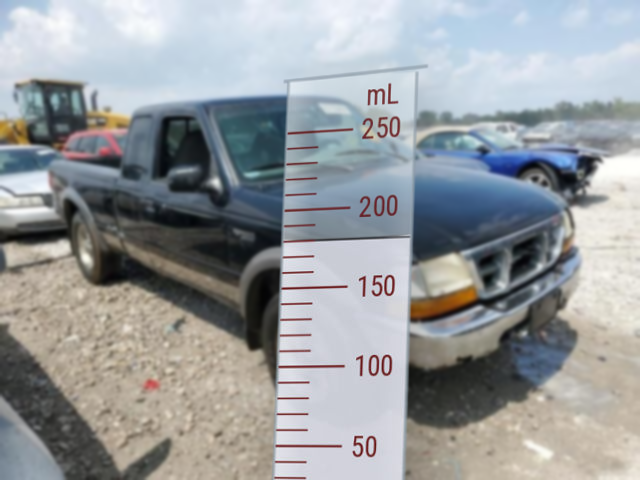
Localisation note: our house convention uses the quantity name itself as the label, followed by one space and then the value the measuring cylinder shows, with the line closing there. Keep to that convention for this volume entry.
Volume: 180 mL
